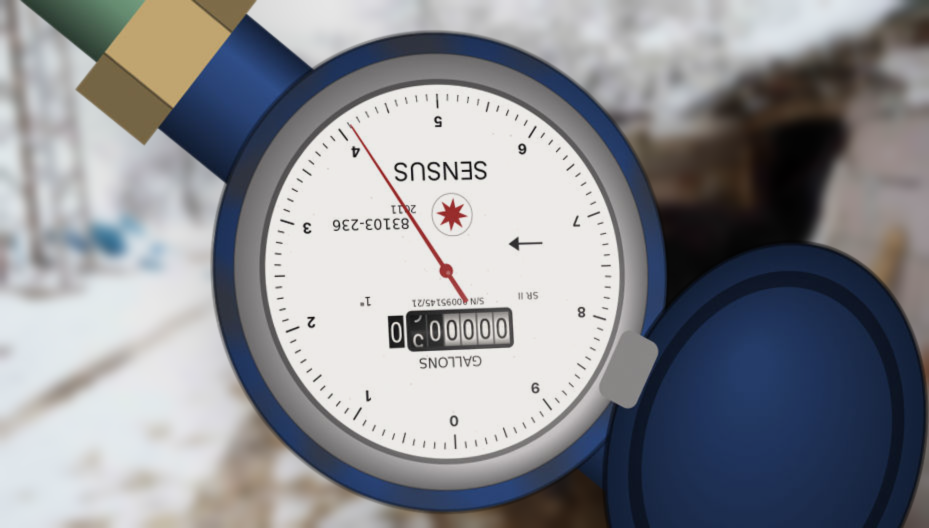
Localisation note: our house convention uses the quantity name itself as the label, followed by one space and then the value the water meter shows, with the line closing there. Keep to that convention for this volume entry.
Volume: 54.1 gal
